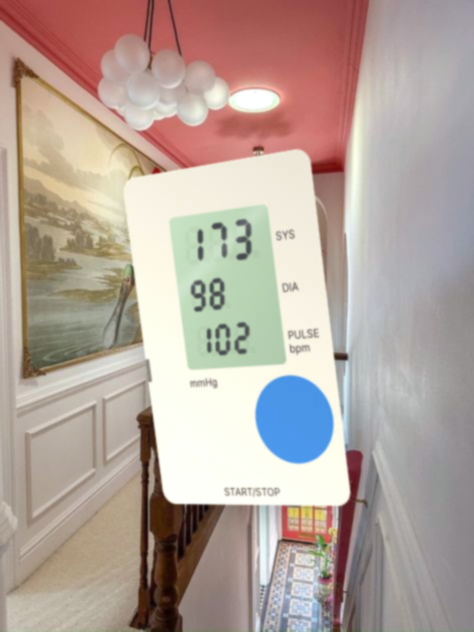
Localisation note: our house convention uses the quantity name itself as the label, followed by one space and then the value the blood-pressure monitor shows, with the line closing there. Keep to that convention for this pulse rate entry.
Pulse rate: 102 bpm
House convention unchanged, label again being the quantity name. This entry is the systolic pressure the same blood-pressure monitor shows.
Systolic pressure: 173 mmHg
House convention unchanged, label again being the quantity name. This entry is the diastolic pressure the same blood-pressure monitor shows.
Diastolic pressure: 98 mmHg
